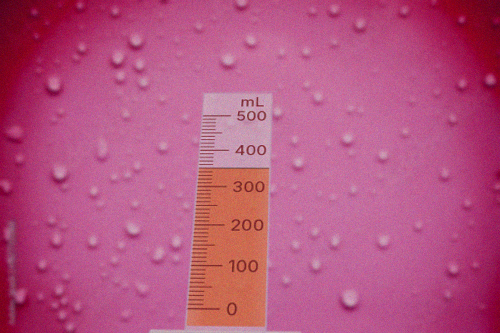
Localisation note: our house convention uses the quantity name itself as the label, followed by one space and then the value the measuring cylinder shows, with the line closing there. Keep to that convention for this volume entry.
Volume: 350 mL
